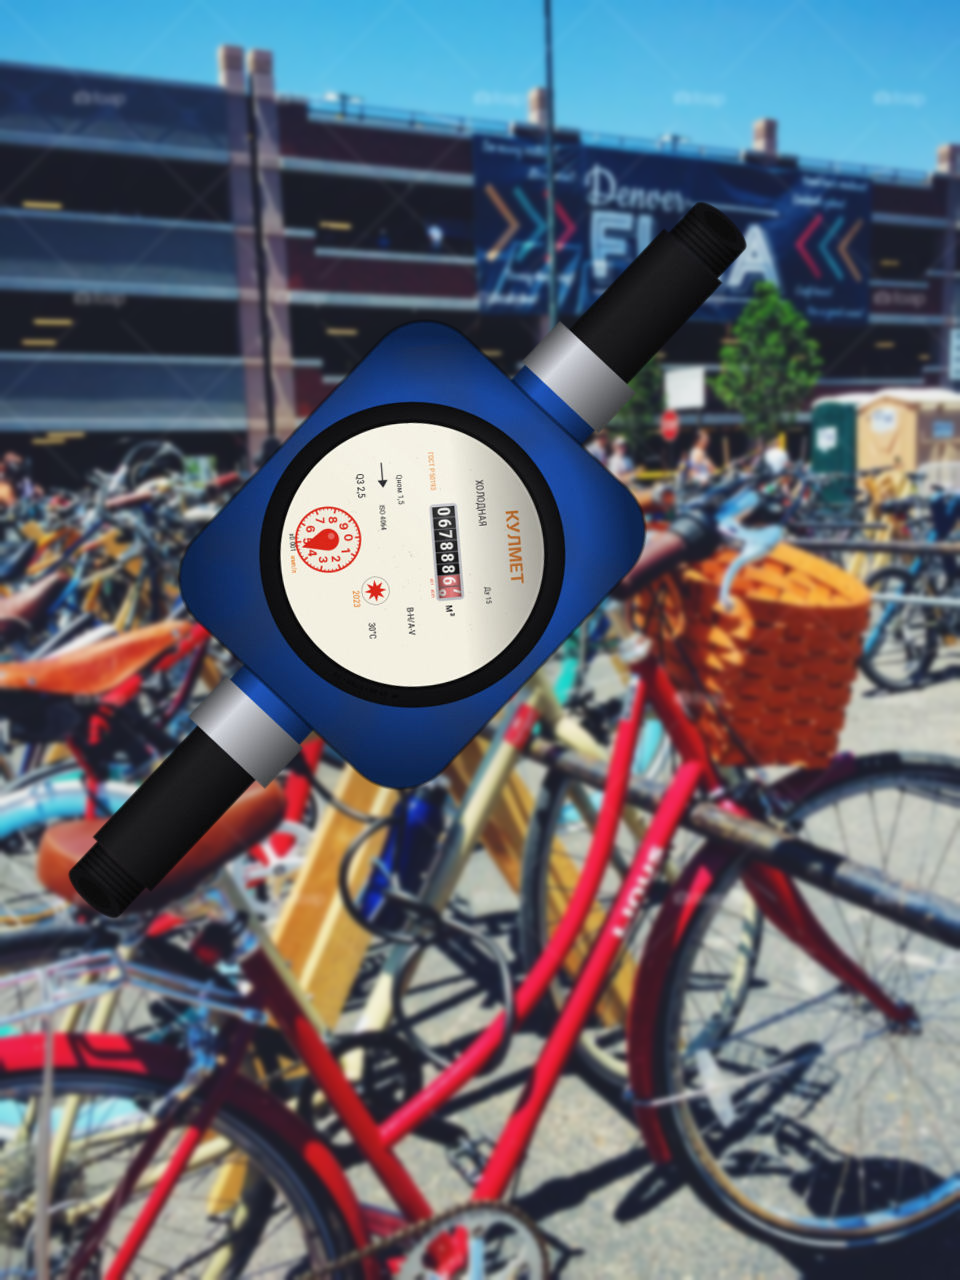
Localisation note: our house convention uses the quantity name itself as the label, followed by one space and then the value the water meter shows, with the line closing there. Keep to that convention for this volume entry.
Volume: 67888.674 m³
